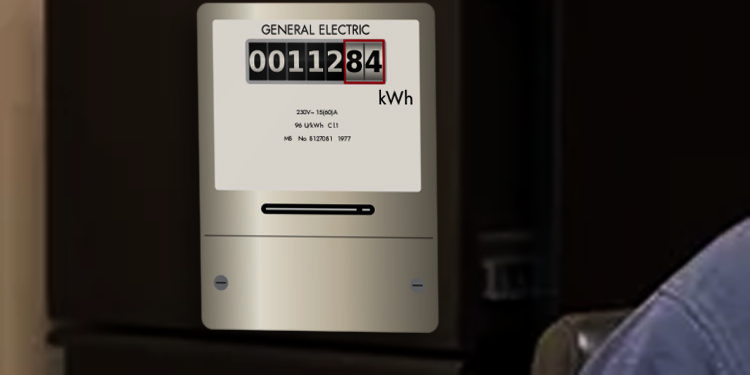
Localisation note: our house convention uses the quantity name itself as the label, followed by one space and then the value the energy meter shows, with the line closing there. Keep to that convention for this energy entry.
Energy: 112.84 kWh
